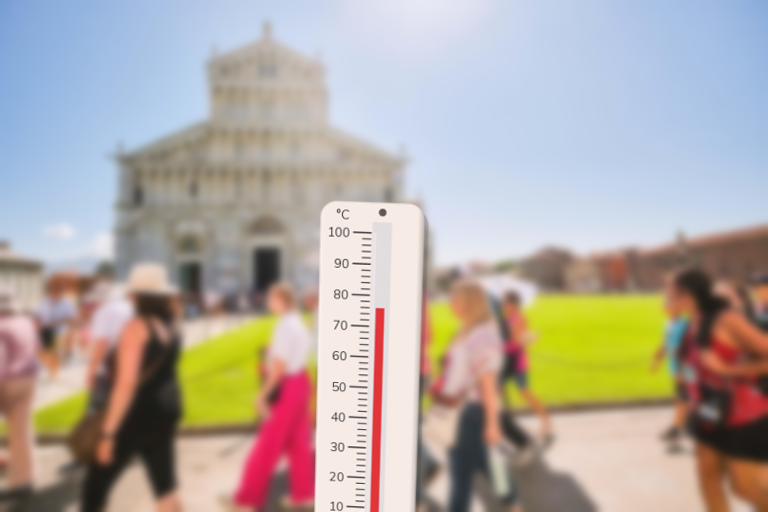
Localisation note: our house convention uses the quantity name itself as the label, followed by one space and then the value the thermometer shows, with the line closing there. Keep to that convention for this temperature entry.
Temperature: 76 °C
